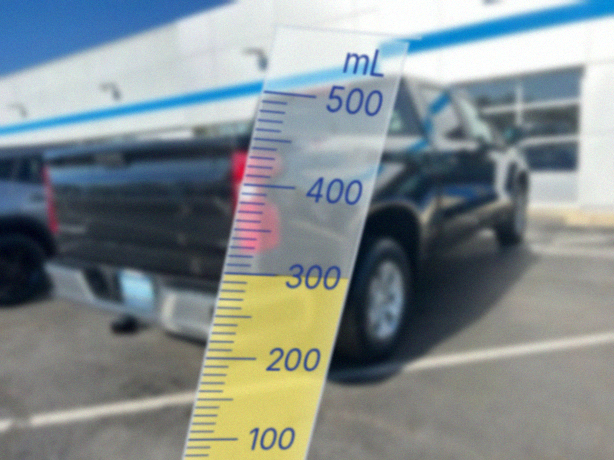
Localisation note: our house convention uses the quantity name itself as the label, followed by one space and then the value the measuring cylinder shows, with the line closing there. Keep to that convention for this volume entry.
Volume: 300 mL
